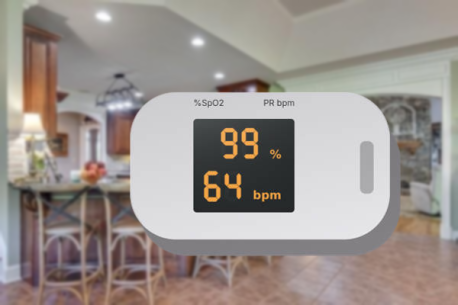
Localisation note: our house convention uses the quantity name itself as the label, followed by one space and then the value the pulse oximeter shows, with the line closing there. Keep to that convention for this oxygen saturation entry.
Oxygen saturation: 99 %
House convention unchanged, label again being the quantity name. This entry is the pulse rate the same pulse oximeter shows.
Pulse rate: 64 bpm
